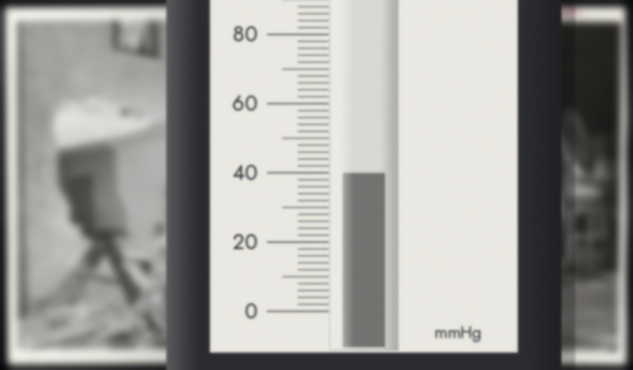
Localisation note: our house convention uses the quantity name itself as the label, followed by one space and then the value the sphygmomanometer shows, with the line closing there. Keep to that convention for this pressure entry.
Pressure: 40 mmHg
